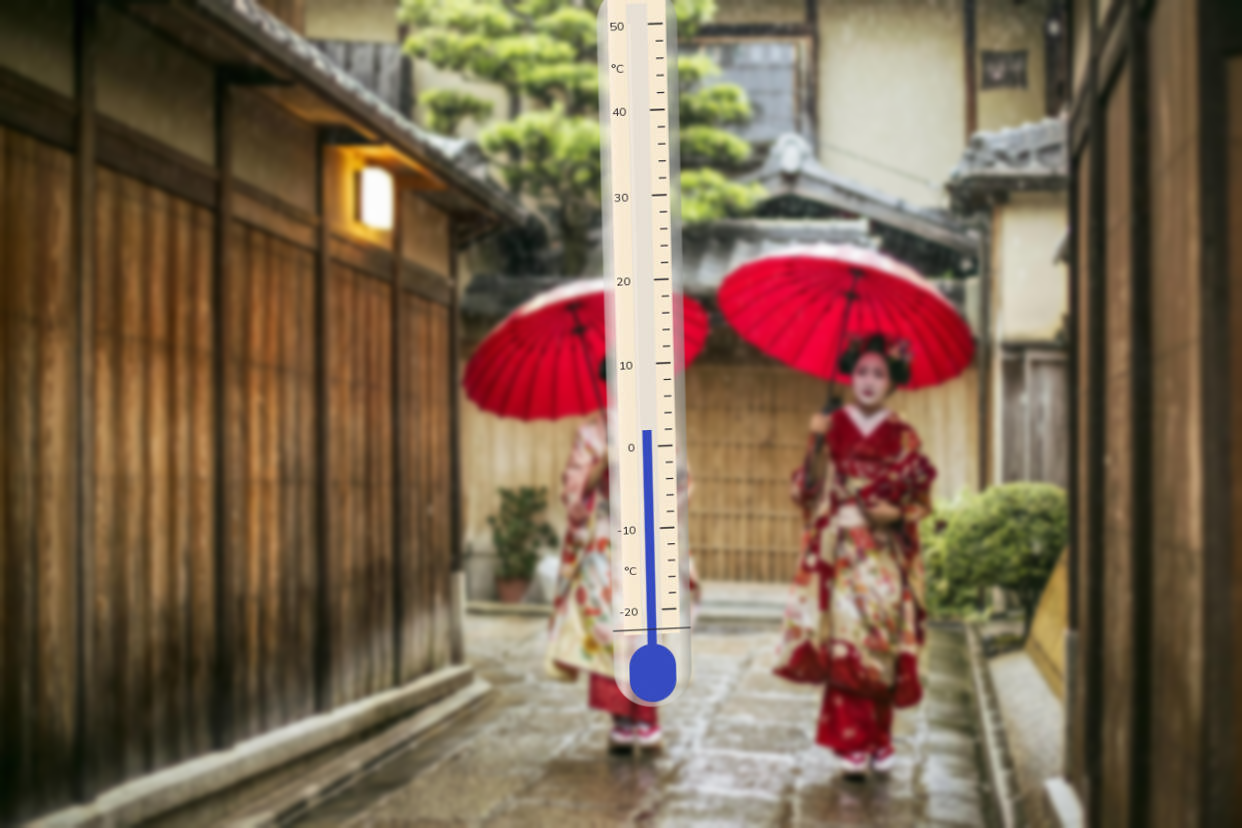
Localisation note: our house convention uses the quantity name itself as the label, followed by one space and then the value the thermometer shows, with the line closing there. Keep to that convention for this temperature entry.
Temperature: 2 °C
